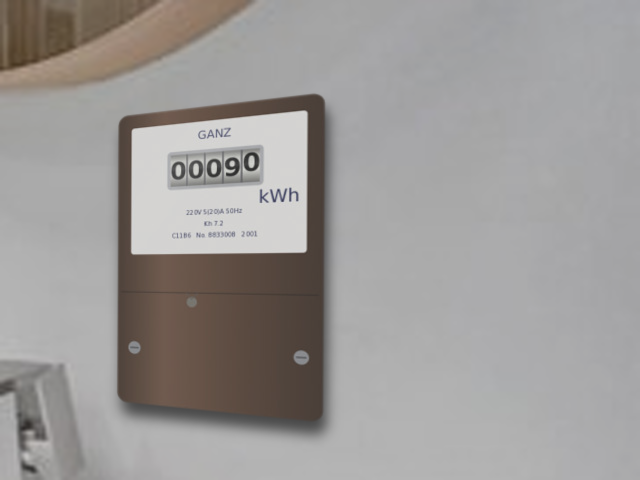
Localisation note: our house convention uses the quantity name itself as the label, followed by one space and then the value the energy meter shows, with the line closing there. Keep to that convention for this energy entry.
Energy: 90 kWh
